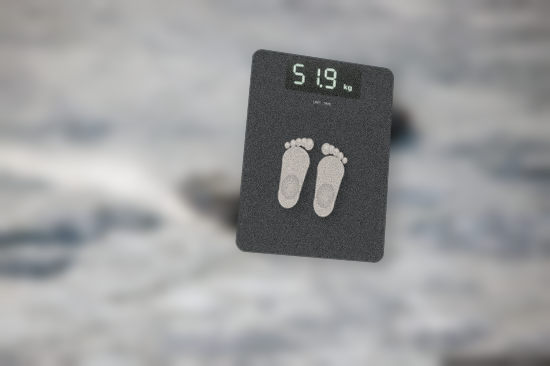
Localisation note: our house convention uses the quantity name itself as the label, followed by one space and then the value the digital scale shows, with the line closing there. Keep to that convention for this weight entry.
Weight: 51.9 kg
